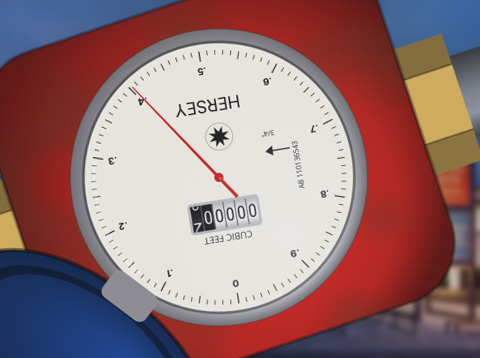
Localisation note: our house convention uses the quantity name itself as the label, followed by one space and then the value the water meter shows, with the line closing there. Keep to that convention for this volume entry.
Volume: 2.40 ft³
